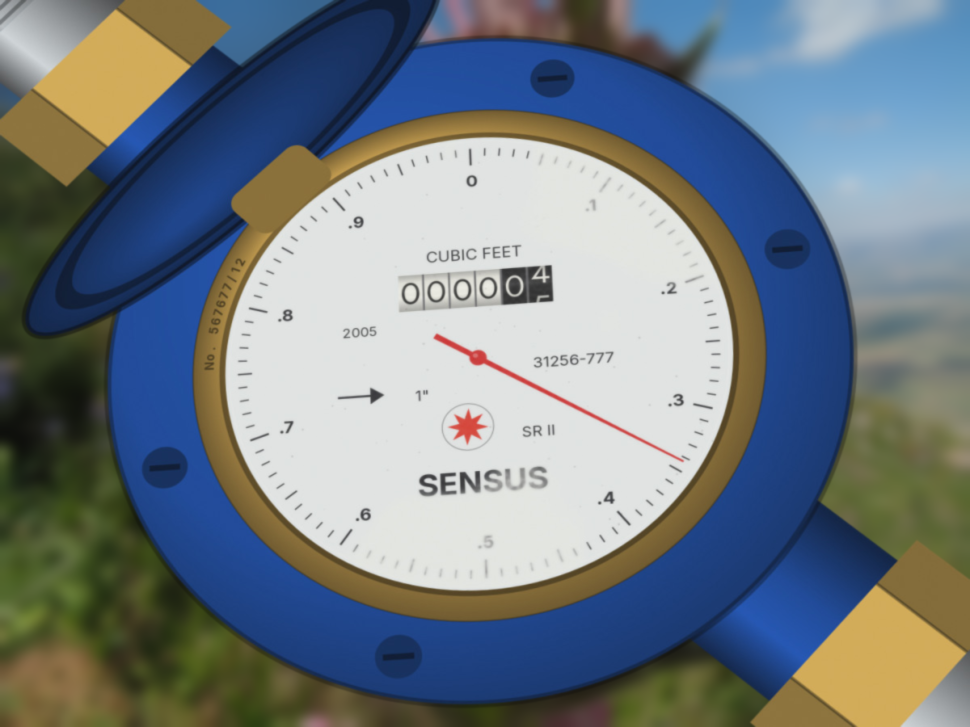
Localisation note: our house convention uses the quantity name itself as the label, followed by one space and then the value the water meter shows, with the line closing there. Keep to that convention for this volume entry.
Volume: 4.34 ft³
